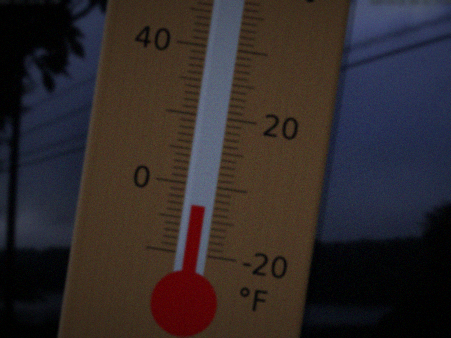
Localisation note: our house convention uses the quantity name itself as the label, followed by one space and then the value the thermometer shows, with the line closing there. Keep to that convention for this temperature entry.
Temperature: -6 °F
